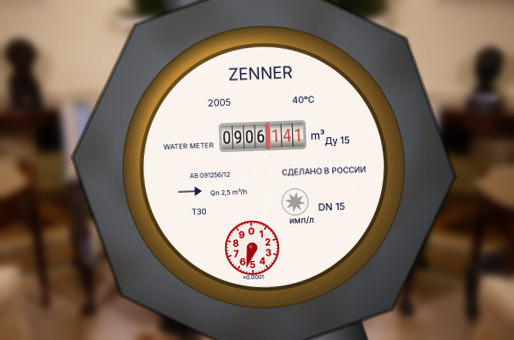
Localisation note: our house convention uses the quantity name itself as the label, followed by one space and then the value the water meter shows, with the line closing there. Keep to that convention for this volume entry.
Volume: 906.1415 m³
